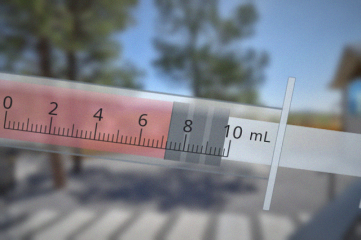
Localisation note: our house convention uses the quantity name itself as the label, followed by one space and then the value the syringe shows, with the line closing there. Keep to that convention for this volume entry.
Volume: 7.2 mL
